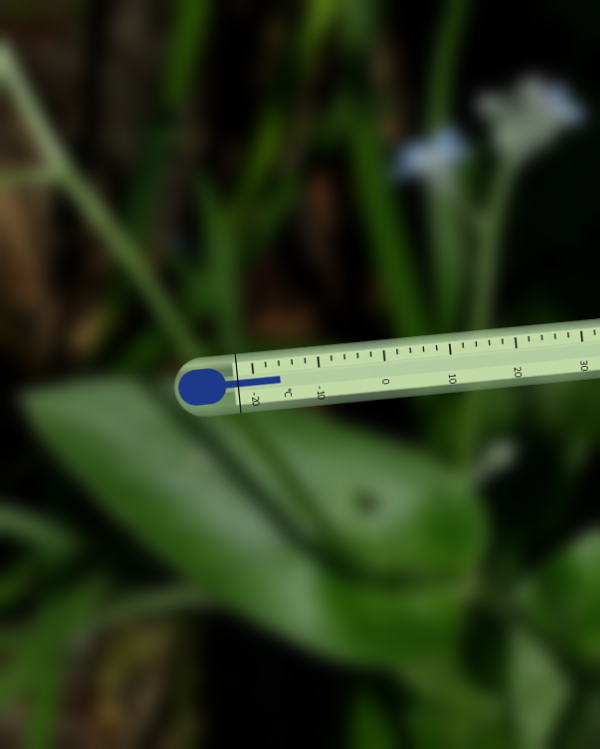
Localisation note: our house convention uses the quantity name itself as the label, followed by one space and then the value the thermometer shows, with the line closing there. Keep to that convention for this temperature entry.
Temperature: -16 °C
